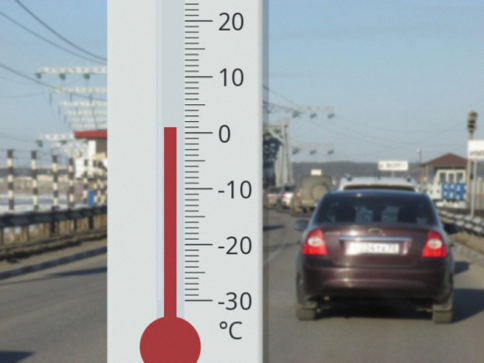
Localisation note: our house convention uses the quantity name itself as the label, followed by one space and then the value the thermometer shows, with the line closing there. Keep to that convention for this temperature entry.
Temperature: 1 °C
